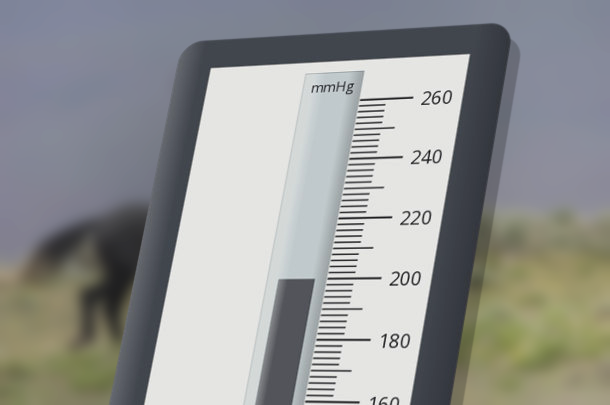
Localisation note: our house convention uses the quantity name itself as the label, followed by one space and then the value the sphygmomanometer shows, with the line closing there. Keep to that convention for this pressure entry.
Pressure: 200 mmHg
